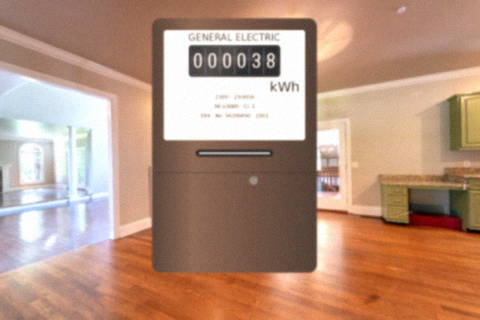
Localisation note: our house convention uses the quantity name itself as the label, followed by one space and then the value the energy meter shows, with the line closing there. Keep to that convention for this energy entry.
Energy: 38 kWh
